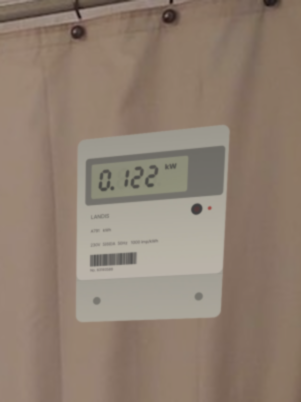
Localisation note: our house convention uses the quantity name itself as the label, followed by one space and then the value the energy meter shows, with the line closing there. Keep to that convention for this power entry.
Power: 0.122 kW
